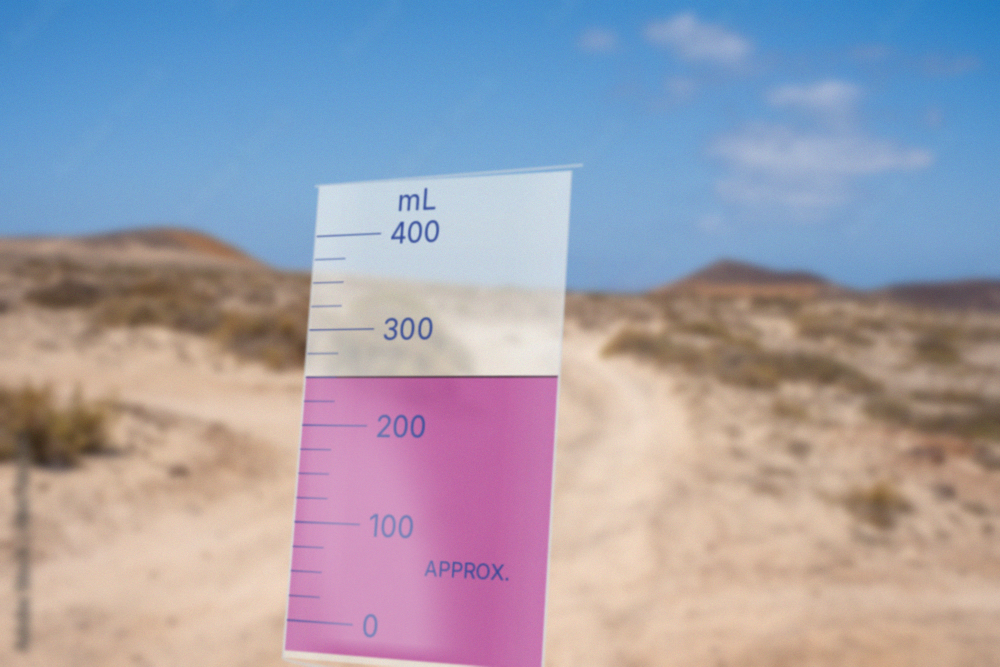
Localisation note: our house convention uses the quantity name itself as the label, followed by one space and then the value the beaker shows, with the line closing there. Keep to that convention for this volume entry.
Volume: 250 mL
